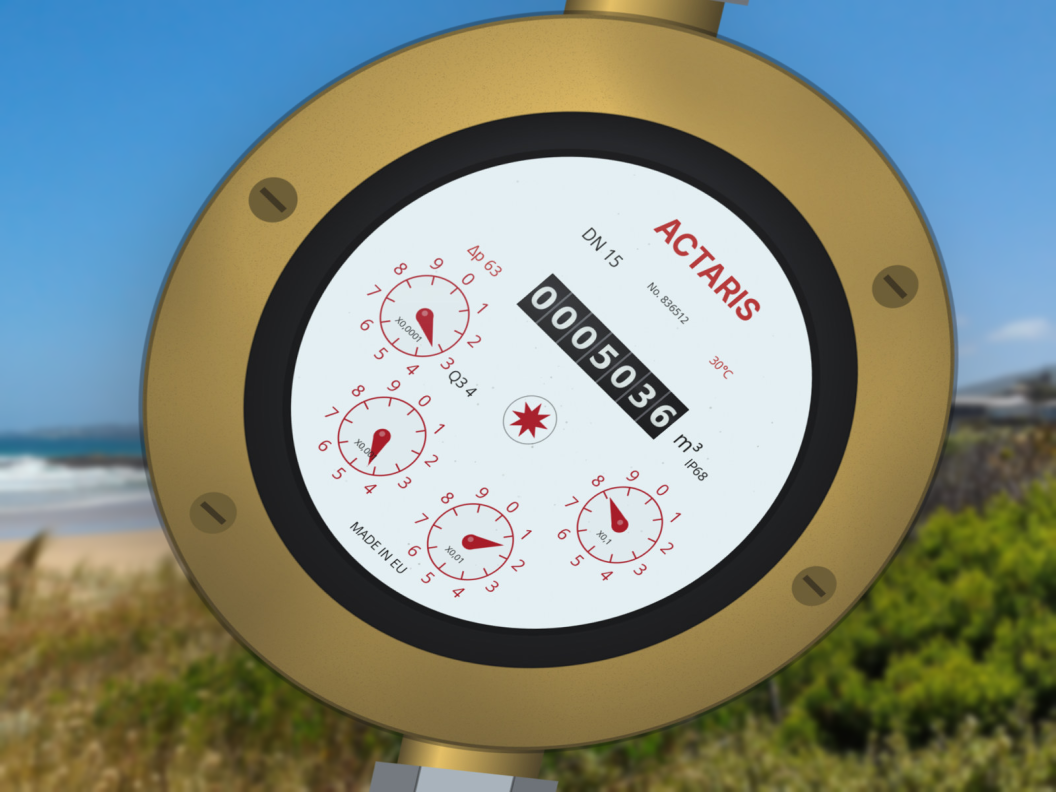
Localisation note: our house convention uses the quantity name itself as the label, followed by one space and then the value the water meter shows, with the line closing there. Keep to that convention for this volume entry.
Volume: 5036.8143 m³
